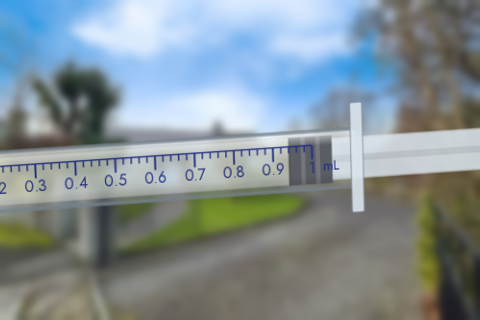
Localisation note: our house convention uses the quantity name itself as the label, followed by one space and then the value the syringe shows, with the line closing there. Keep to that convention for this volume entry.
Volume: 0.94 mL
